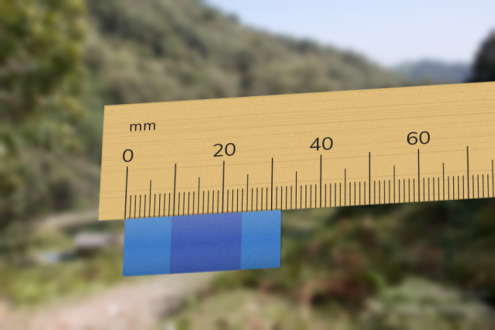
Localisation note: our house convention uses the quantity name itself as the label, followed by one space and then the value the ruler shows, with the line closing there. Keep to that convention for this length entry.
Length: 32 mm
